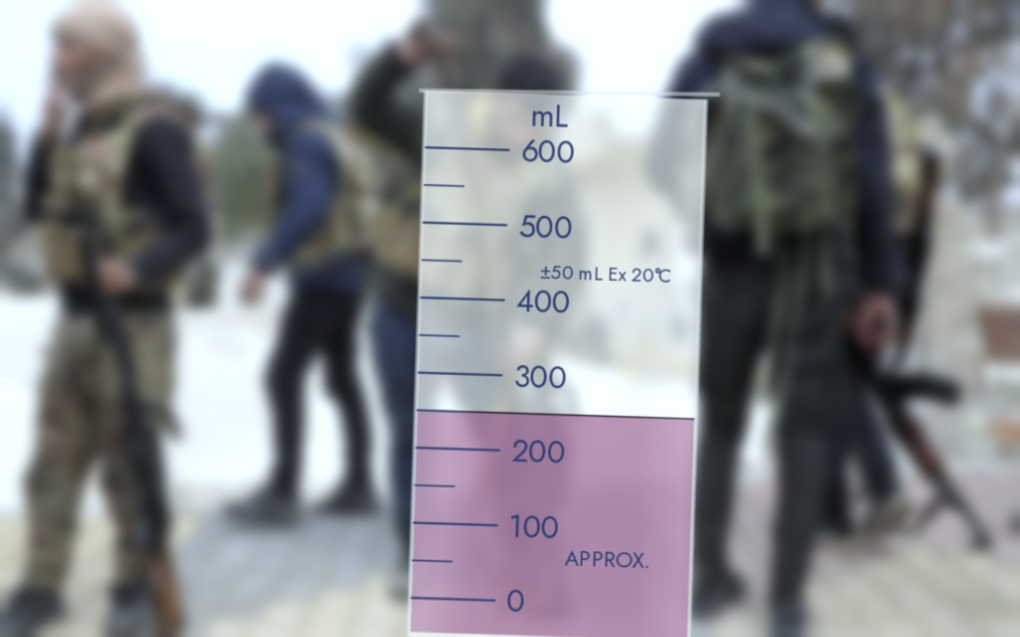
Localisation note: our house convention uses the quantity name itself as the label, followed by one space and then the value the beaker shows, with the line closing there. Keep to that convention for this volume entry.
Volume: 250 mL
